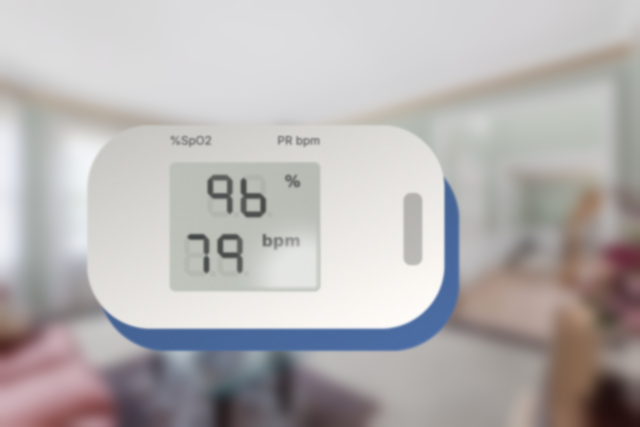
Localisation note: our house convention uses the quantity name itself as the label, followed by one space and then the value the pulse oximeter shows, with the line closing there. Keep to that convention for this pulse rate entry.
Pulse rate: 79 bpm
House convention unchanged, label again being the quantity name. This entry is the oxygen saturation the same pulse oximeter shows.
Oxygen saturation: 96 %
